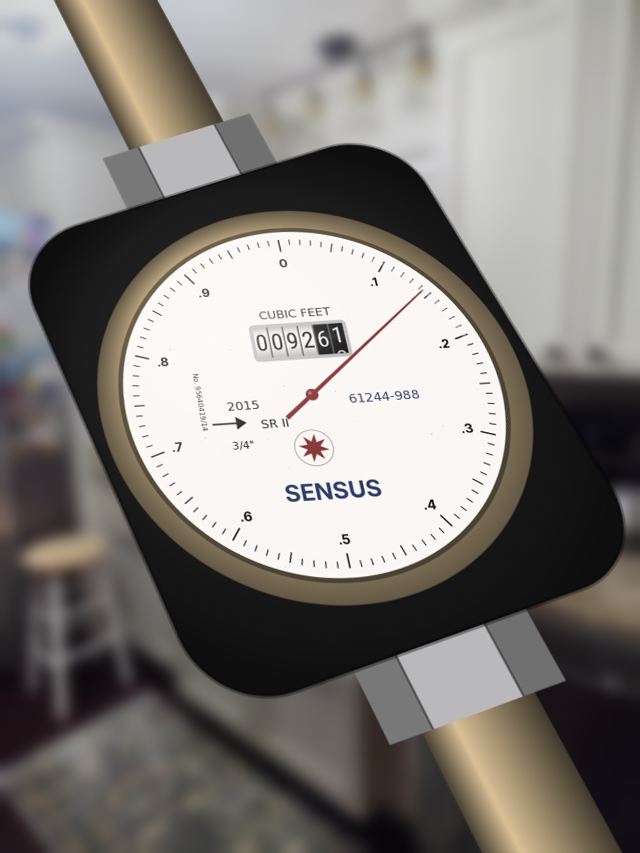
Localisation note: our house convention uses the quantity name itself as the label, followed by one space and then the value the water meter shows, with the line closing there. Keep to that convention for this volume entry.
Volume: 9261.14 ft³
